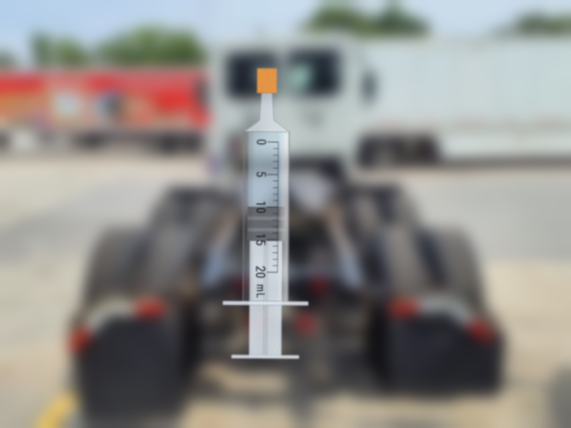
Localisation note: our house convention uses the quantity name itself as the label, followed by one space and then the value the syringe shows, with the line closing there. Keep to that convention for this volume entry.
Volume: 10 mL
